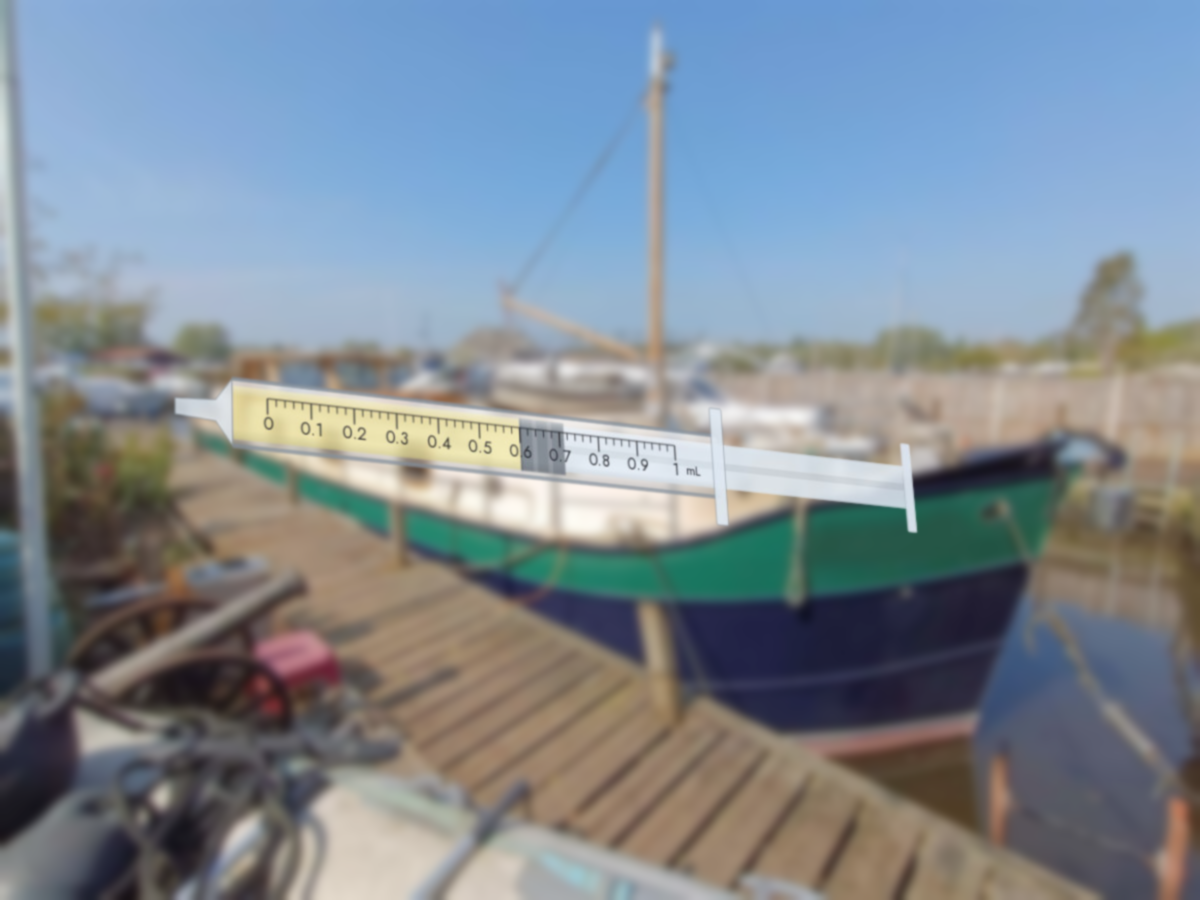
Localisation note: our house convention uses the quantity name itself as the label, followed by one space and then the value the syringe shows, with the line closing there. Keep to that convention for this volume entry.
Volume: 0.6 mL
